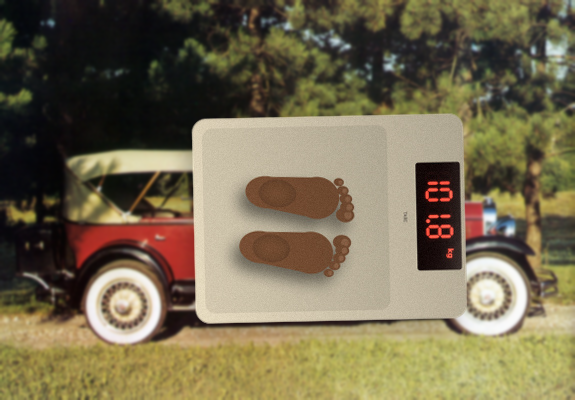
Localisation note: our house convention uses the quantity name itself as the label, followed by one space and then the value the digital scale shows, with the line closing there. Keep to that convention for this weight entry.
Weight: 101.8 kg
